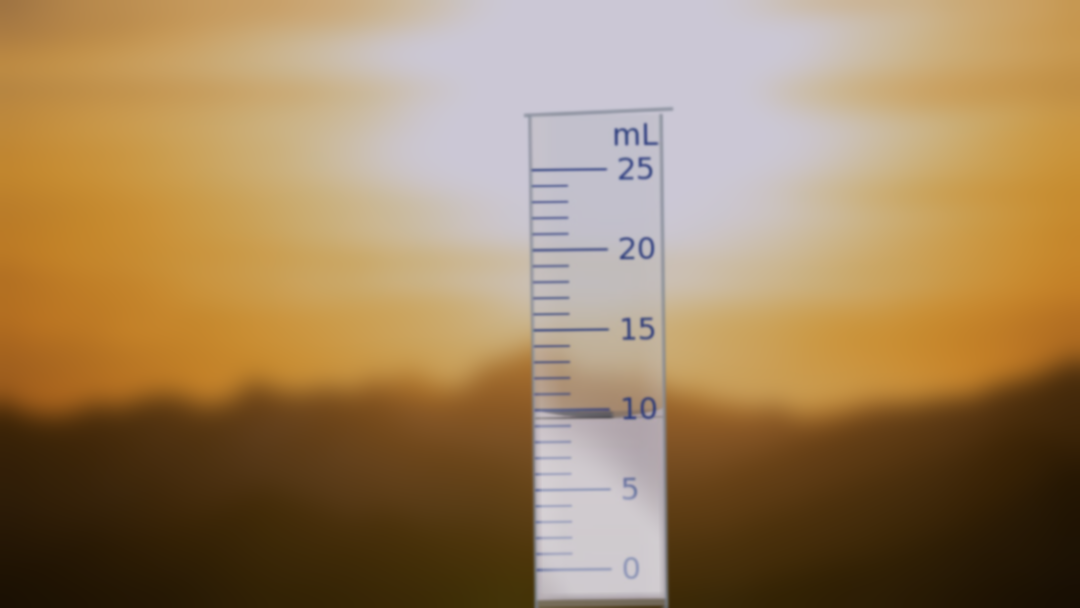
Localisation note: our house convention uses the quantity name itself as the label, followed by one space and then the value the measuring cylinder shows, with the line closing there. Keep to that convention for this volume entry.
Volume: 9.5 mL
